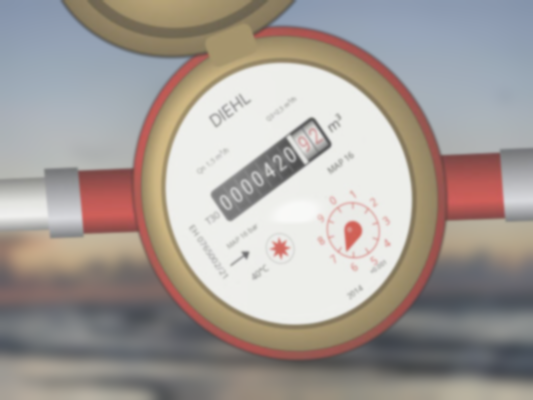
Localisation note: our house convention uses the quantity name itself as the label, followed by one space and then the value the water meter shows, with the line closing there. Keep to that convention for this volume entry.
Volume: 420.926 m³
